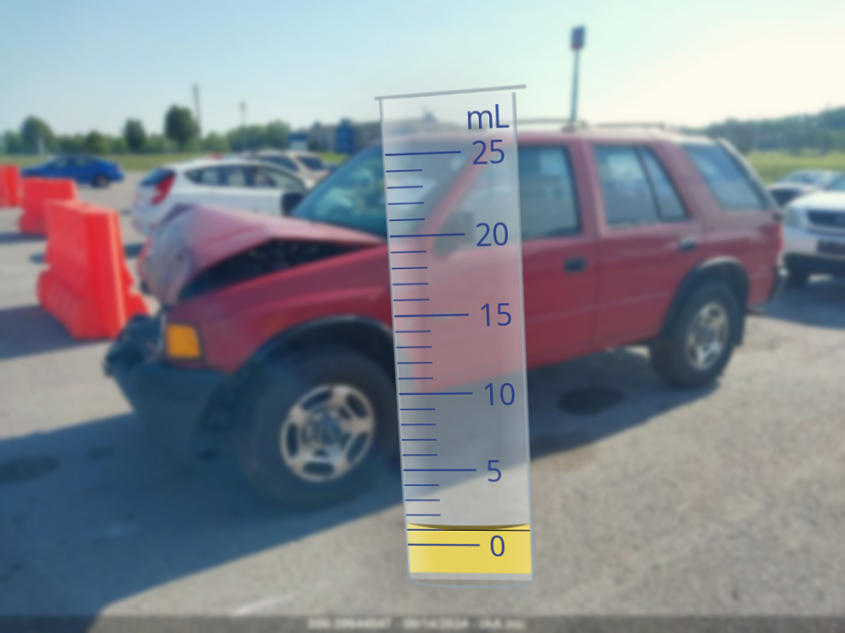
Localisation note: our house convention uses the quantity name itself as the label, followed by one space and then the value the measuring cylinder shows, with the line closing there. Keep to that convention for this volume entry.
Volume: 1 mL
